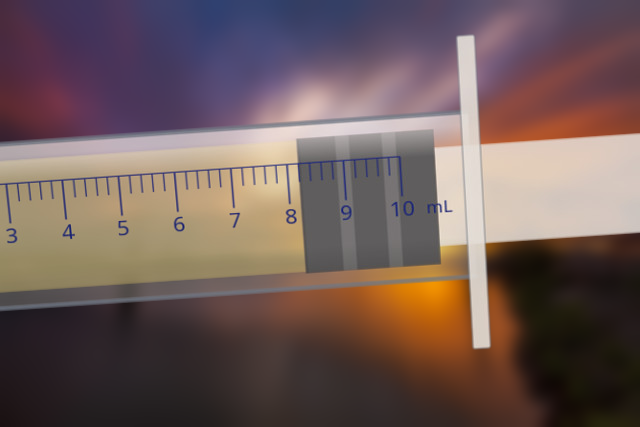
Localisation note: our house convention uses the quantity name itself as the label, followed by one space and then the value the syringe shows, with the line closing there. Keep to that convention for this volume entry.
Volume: 8.2 mL
